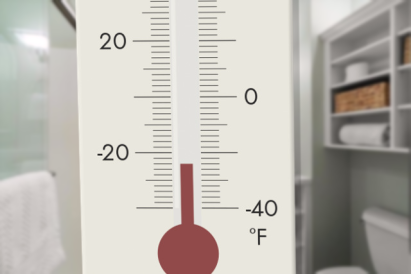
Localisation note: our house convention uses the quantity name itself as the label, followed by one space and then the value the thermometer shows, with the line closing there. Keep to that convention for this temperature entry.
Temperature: -24 °F
